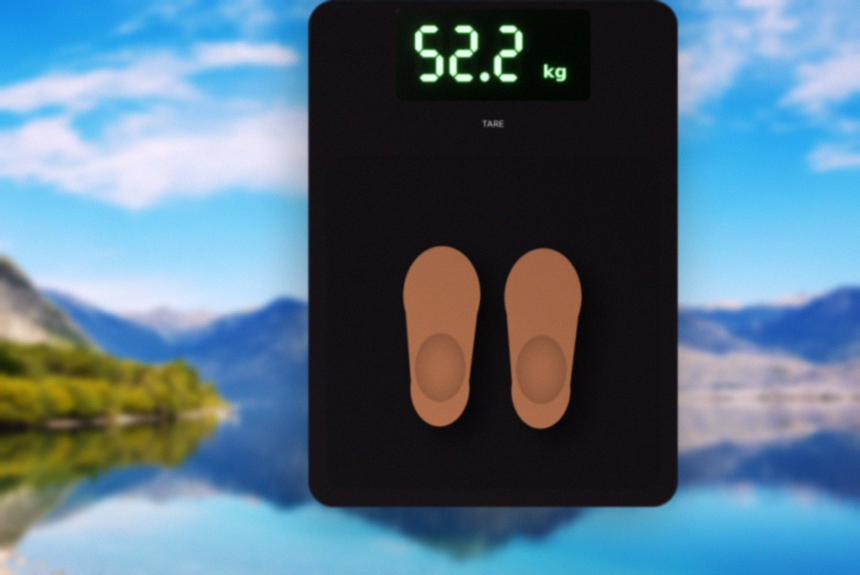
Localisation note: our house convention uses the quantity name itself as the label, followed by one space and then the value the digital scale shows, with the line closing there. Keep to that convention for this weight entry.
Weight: 52.2 kg
